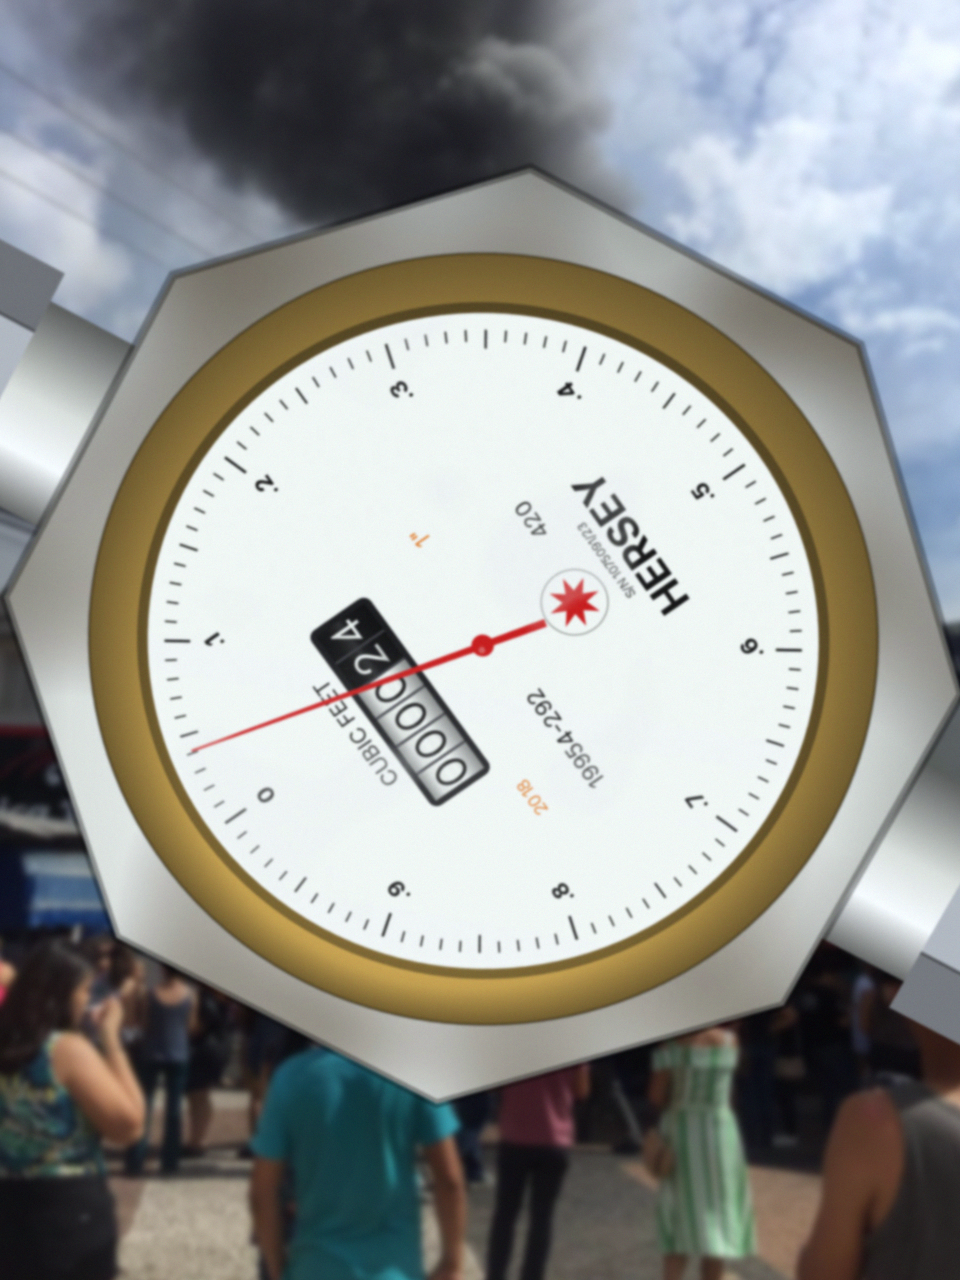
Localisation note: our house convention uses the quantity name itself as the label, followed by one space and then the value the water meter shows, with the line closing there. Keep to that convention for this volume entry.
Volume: 24.04 ft³
